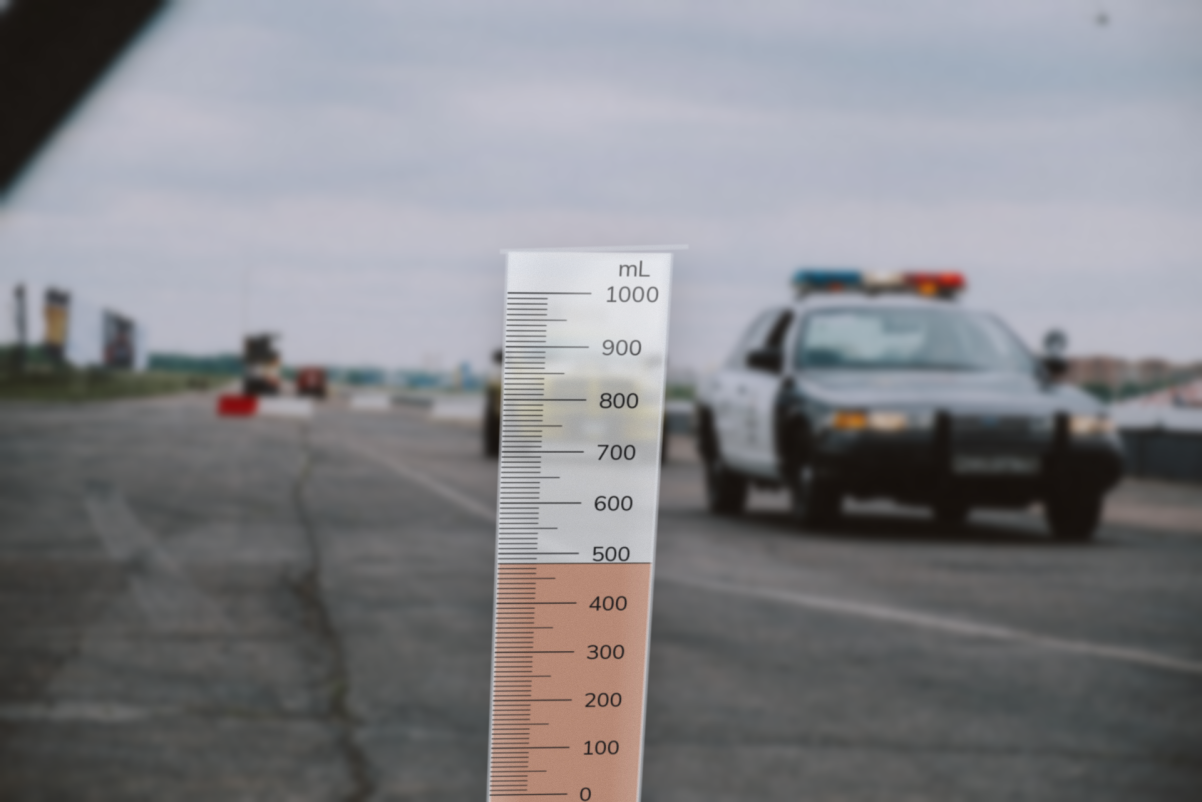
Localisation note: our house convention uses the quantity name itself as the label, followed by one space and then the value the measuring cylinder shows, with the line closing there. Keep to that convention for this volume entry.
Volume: 480 mL
